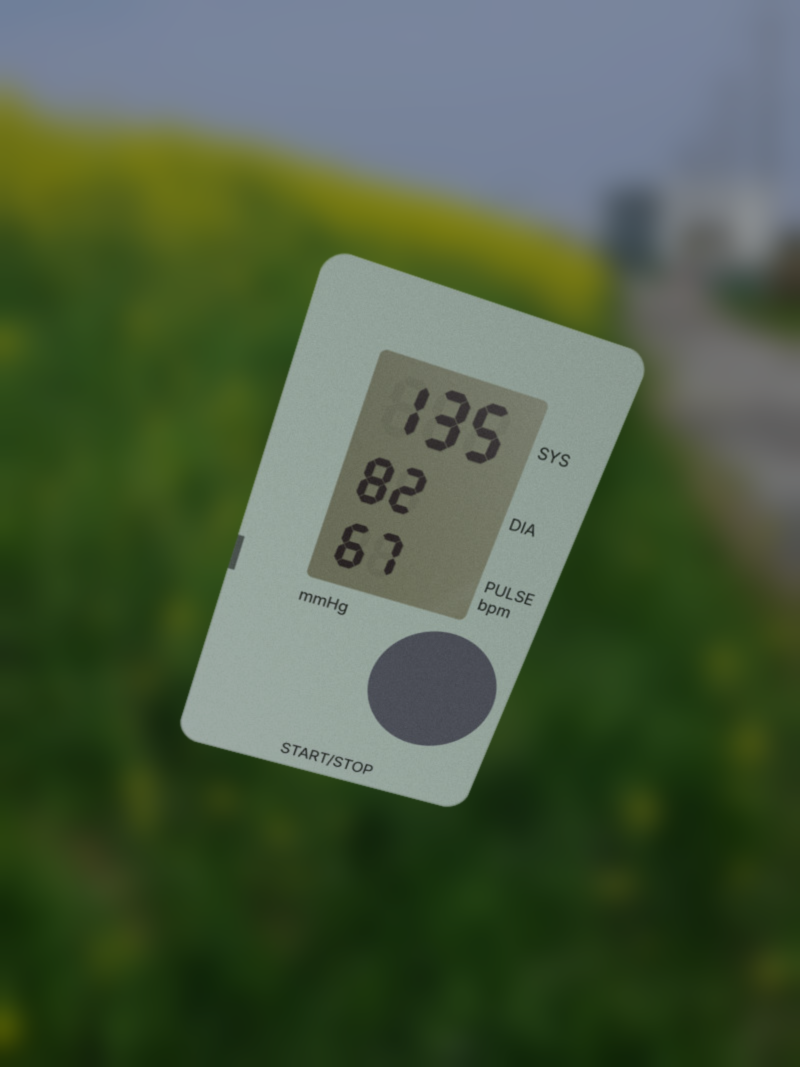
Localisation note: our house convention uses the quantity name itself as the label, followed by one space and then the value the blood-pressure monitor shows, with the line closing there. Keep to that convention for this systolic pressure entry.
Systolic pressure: 135 mmHg
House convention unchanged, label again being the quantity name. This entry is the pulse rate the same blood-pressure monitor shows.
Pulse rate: 67 bpm
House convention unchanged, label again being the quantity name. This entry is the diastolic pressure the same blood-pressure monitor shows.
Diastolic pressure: 82 mmHg
